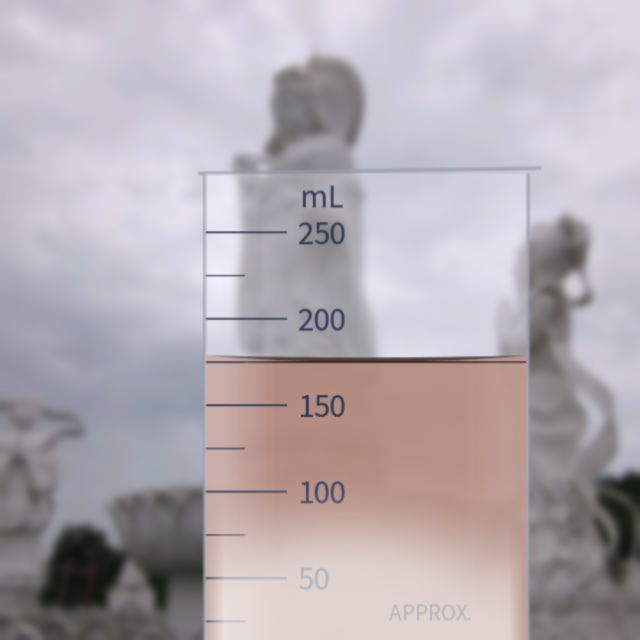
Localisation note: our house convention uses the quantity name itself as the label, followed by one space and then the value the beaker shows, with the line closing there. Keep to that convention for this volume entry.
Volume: 175 mL
